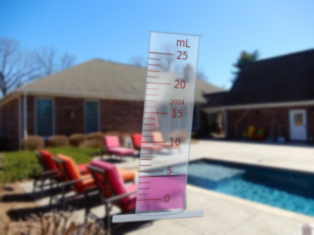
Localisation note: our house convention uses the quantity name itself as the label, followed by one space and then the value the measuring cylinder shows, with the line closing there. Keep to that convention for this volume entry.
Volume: 4 mL
